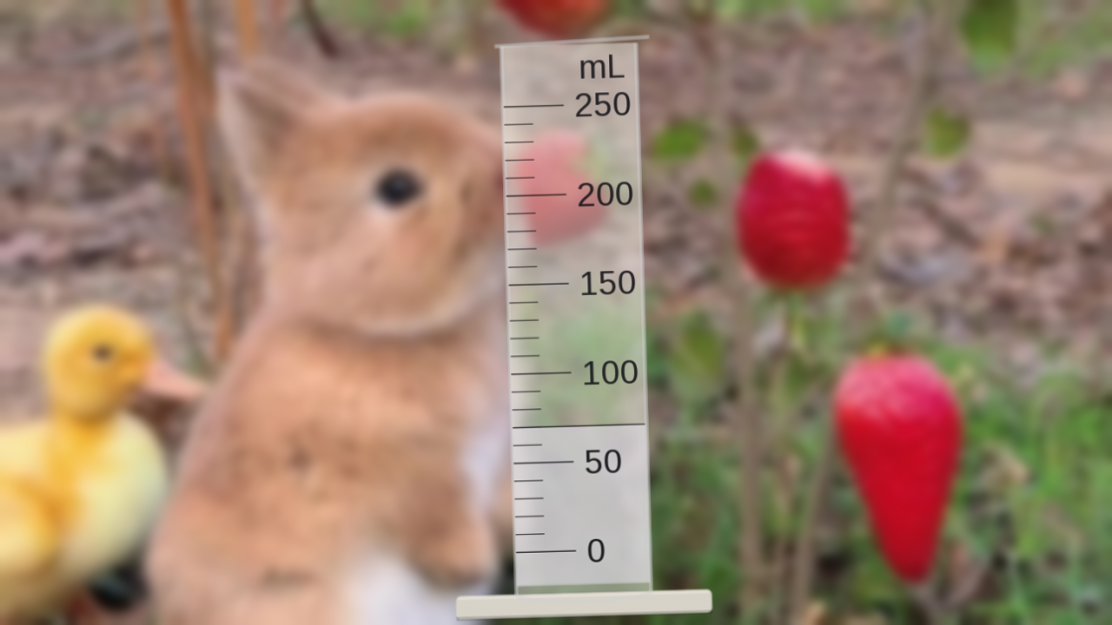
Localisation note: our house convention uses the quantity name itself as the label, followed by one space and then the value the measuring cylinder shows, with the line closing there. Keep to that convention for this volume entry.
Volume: 70 mL
